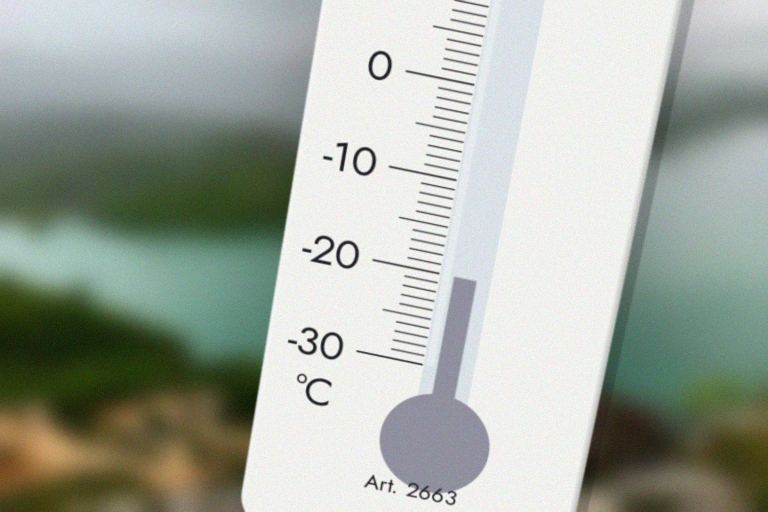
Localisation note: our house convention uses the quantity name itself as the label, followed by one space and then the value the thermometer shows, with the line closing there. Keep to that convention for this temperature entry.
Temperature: -20 °C
